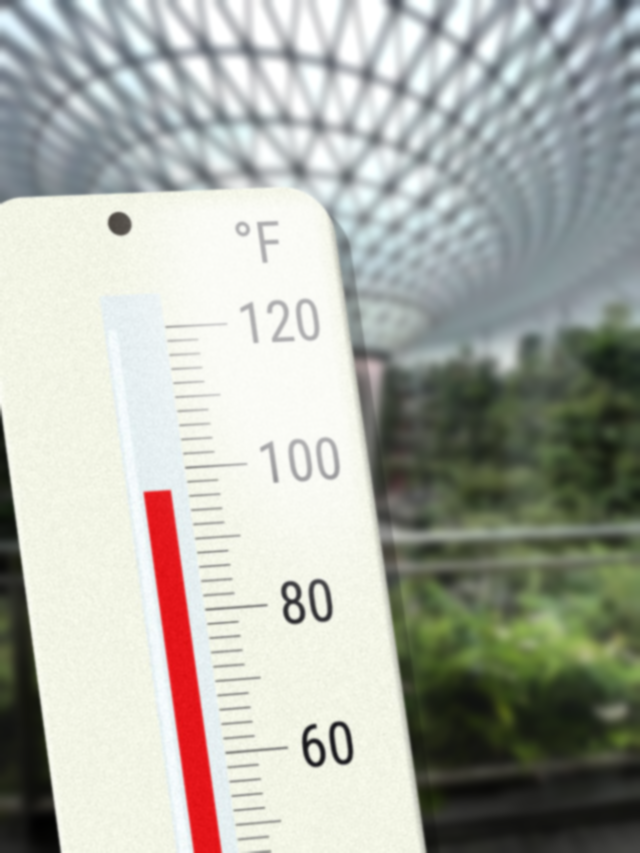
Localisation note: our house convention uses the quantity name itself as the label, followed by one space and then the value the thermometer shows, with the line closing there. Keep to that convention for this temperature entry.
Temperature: 97 °F
